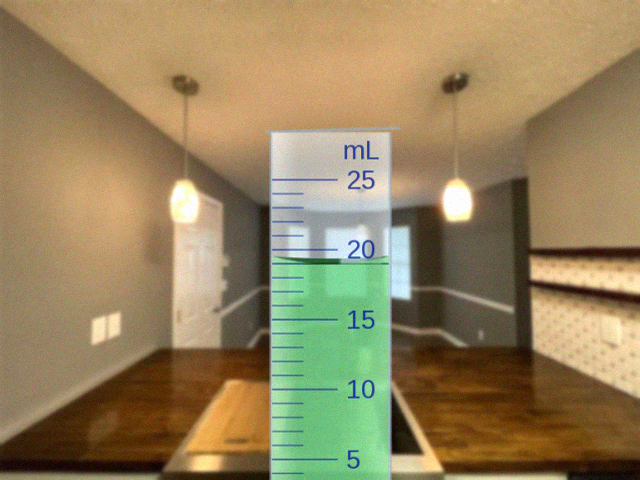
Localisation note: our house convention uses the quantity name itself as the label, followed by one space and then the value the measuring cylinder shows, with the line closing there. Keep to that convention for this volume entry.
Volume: 19 mL
